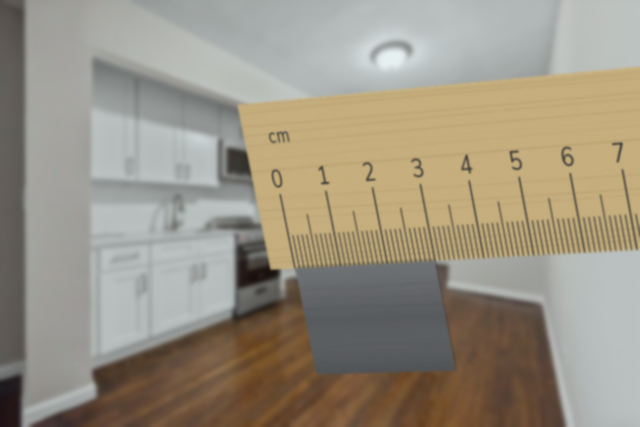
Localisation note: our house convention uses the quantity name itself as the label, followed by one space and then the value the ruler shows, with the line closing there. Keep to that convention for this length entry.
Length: 3 cm
